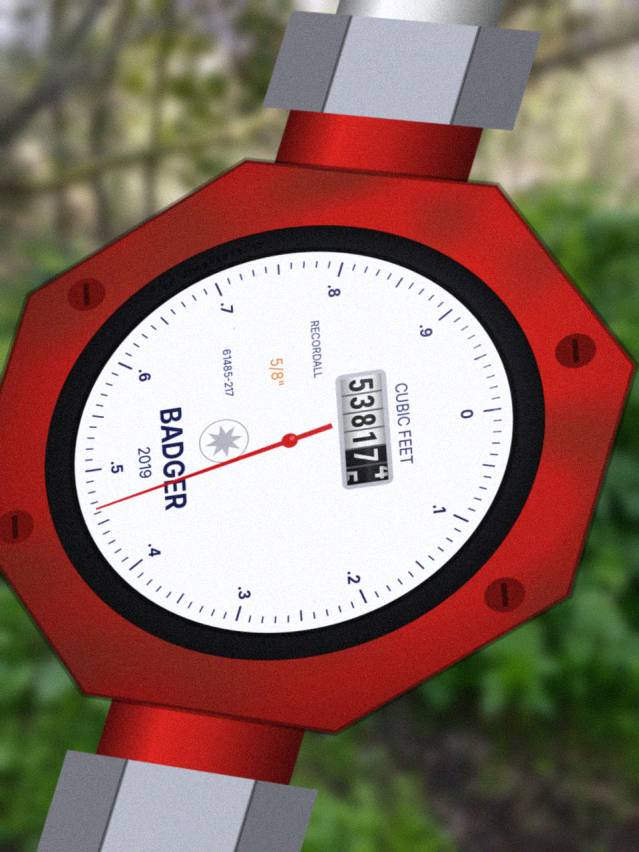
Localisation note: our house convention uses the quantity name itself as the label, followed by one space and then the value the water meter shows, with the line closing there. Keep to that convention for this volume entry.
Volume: 538174.46 ft³
